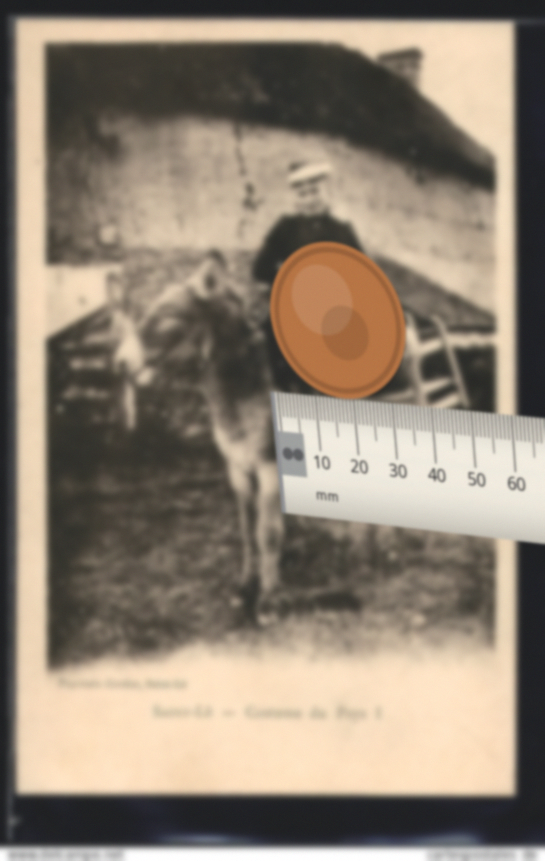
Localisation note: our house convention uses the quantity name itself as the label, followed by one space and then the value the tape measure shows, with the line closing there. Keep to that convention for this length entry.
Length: 35 mm
